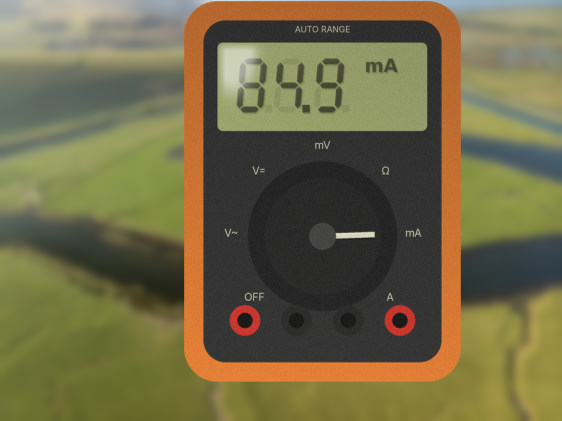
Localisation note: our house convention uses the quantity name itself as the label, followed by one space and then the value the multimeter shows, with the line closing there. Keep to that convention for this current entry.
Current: 84.9 mA
